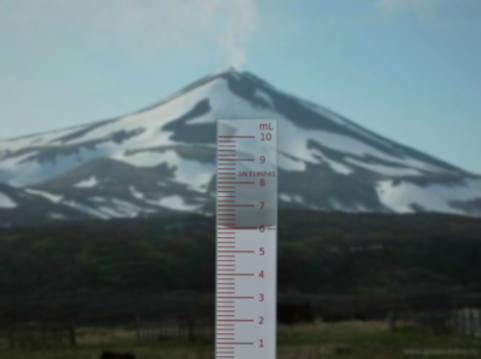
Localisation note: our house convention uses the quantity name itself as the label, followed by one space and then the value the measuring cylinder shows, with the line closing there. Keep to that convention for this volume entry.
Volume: 6 mL
